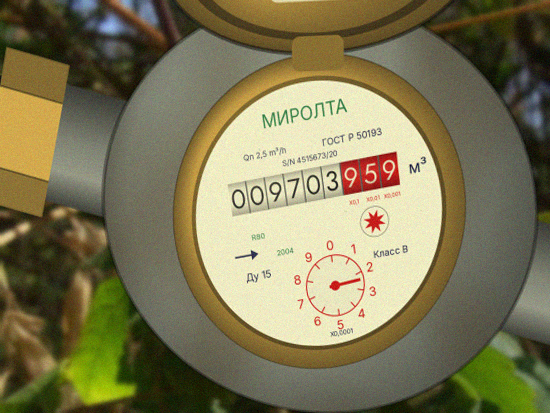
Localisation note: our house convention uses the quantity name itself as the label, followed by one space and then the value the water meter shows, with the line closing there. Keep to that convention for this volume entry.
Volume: 9703.9592 m³
